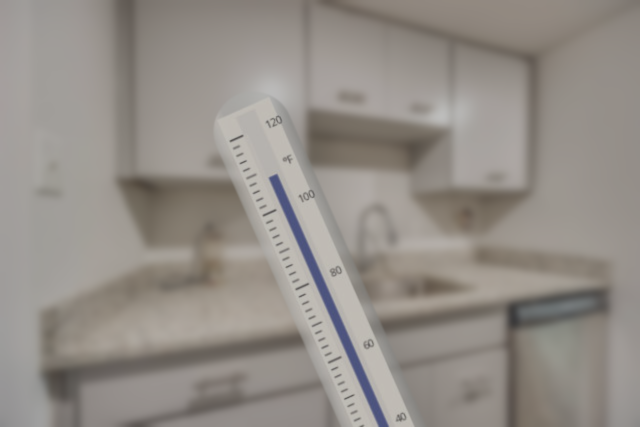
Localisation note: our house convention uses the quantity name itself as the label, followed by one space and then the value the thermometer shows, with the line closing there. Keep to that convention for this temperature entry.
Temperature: 108 °F
